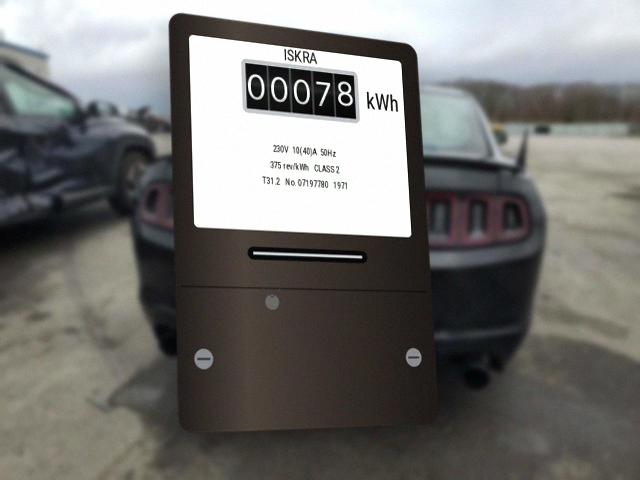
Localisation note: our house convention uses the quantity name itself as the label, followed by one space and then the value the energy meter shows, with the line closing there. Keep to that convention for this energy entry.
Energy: 78 kWh
